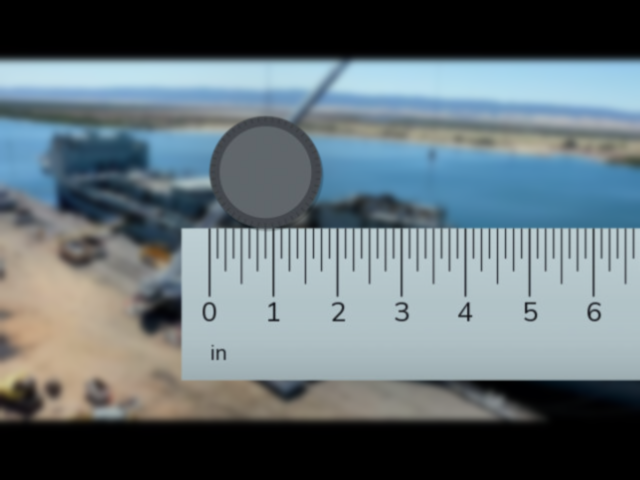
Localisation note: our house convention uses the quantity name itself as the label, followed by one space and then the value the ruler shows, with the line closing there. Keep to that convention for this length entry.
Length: 1.75 in
